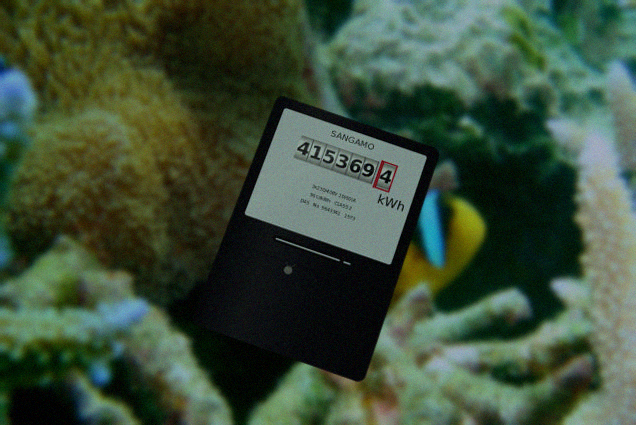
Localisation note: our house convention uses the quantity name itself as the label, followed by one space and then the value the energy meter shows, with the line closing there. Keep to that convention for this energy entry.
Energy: 415369.4 kWh
